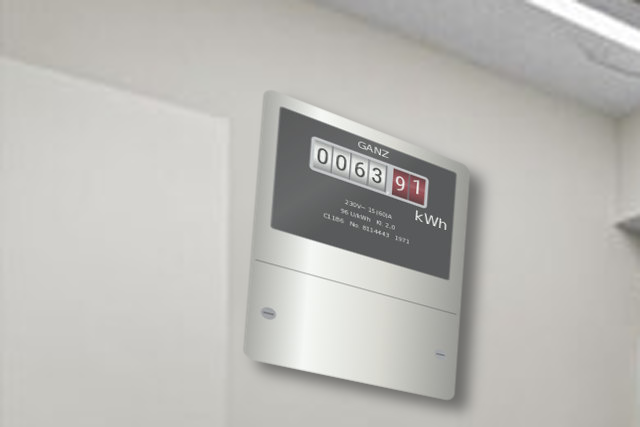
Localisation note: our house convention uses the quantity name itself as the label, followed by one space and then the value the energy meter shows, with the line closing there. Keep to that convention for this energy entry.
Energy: 63.91 kWh
